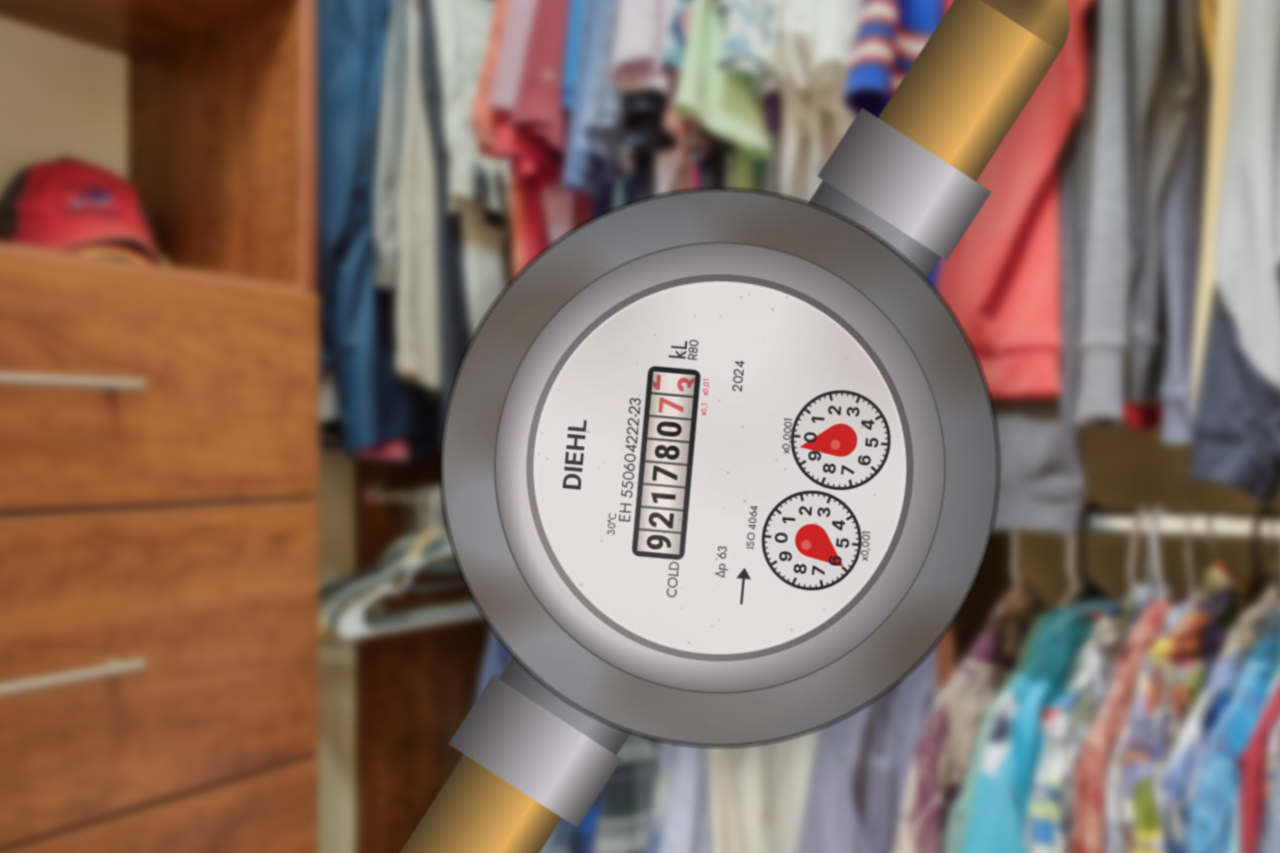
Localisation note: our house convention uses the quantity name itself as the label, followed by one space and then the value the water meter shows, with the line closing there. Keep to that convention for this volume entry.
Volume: 921780.7259 kL
